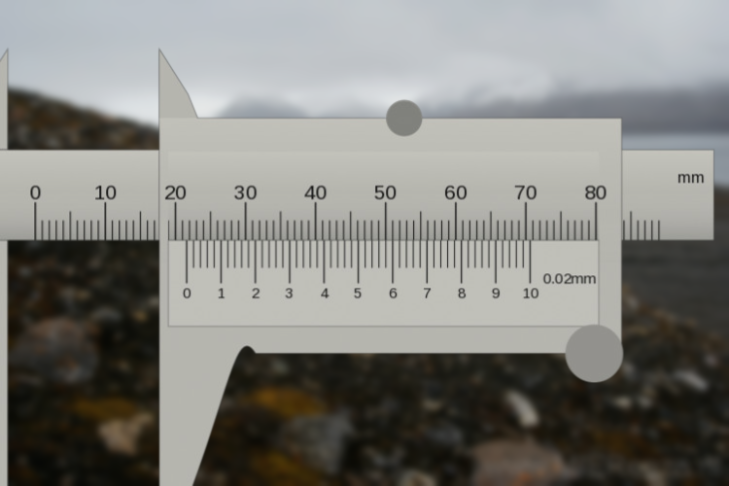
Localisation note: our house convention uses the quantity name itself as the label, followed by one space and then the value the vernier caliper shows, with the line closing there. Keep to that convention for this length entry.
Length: 21.6 mm
